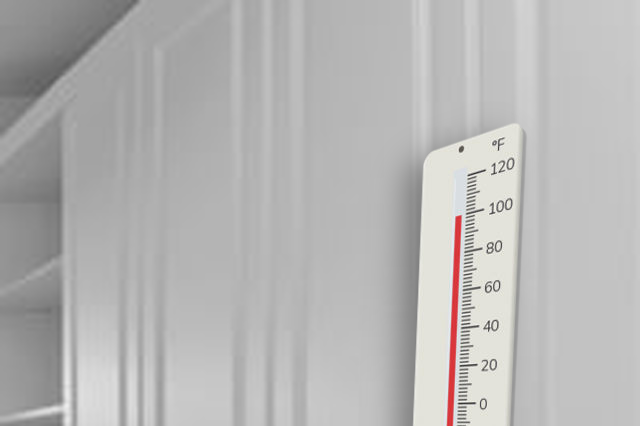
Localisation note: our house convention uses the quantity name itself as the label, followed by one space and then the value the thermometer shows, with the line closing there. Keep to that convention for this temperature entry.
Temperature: 100 °F
